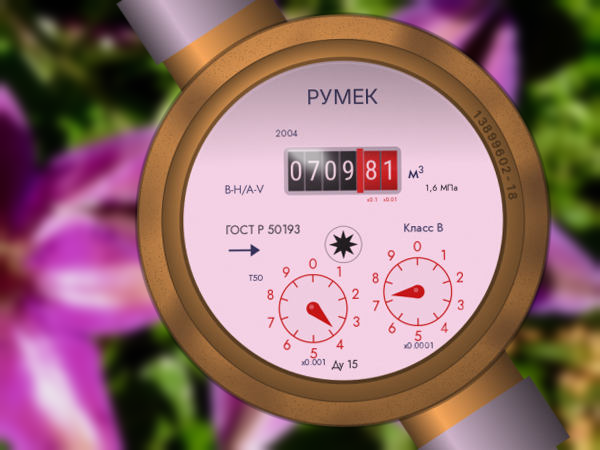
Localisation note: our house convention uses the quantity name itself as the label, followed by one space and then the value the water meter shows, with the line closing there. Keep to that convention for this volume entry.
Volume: 709.8137 m³
